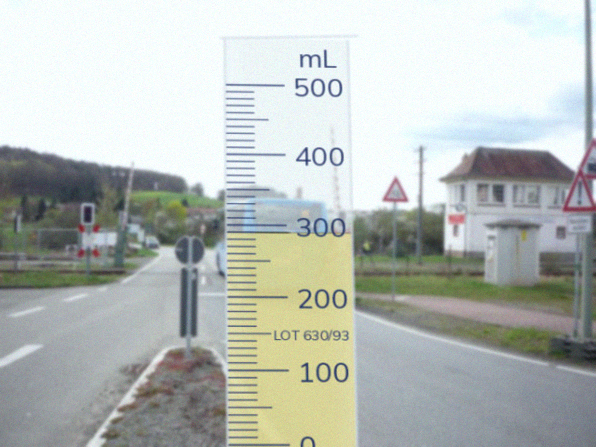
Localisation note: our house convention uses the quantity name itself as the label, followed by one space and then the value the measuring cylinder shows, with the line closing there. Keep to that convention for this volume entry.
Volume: 290 mL
